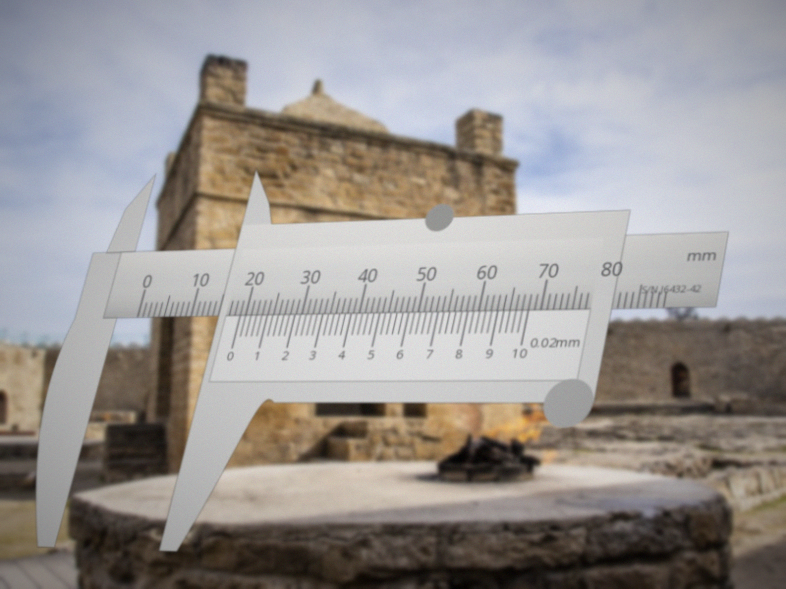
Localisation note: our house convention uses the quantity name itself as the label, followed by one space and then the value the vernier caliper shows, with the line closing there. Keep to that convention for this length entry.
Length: 19.0 mm
